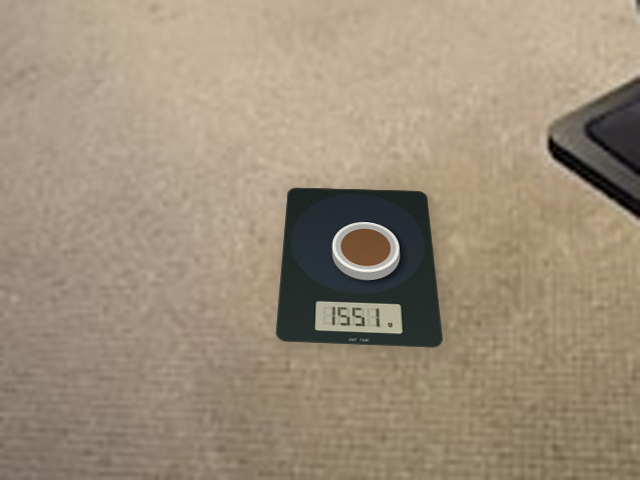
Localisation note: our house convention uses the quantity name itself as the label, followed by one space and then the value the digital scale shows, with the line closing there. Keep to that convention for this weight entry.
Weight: 1551 g
